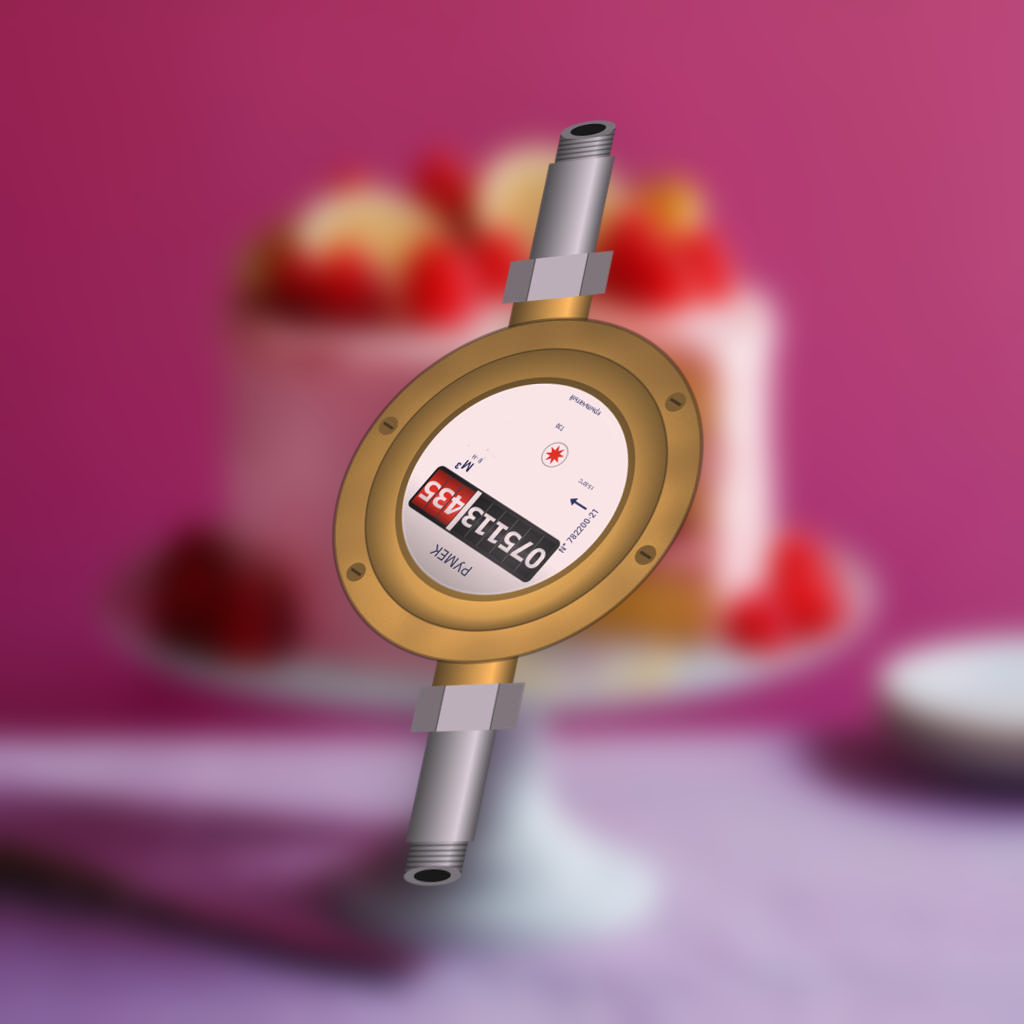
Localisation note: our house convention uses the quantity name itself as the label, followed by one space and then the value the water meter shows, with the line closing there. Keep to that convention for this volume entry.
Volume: 75113.435 m³
